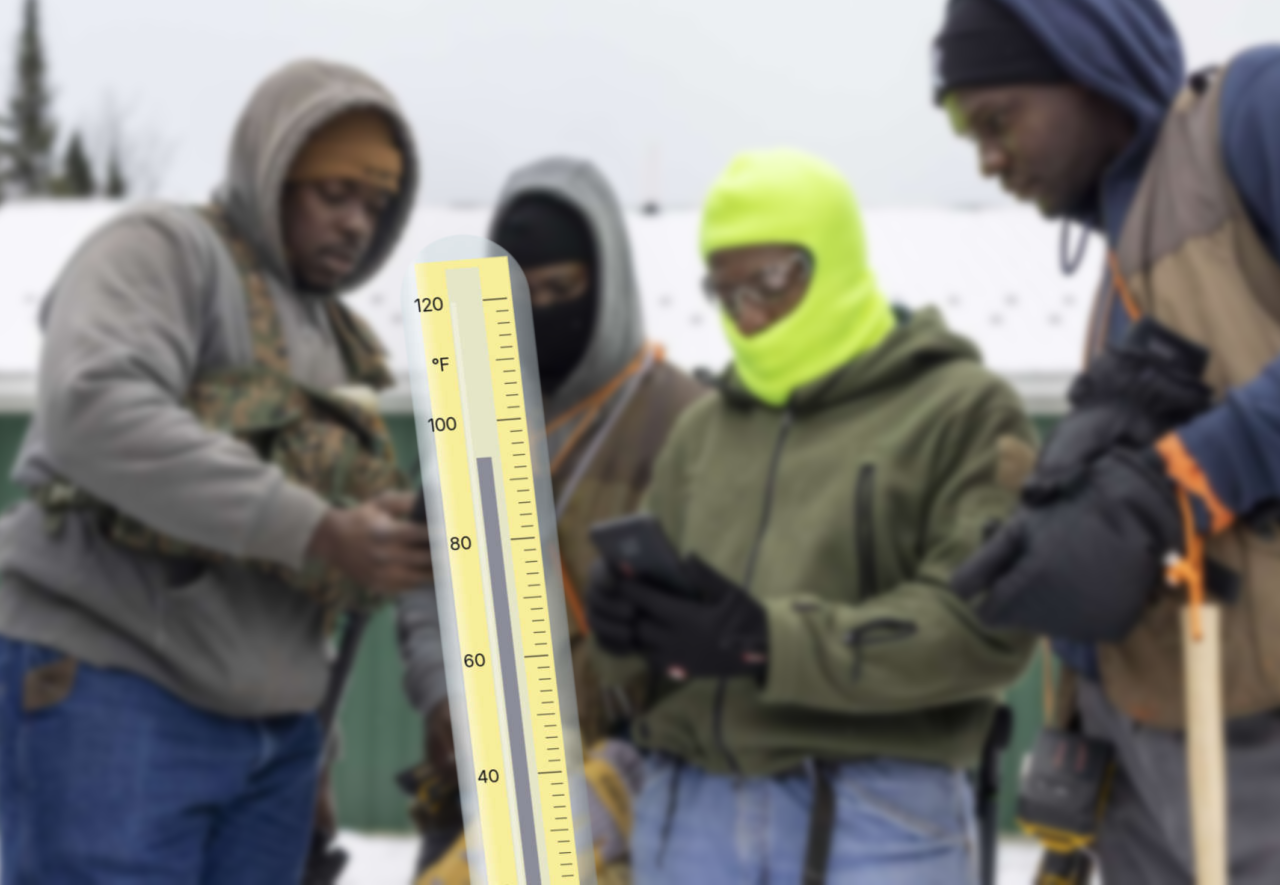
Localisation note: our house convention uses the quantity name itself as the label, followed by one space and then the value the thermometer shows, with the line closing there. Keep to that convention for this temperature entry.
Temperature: 94 °F
